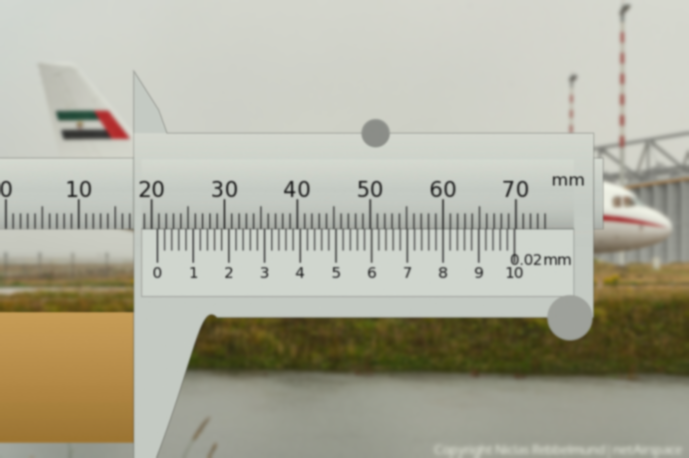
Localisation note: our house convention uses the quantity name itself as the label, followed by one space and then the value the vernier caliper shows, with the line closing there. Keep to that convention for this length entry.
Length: 20.8 mm
